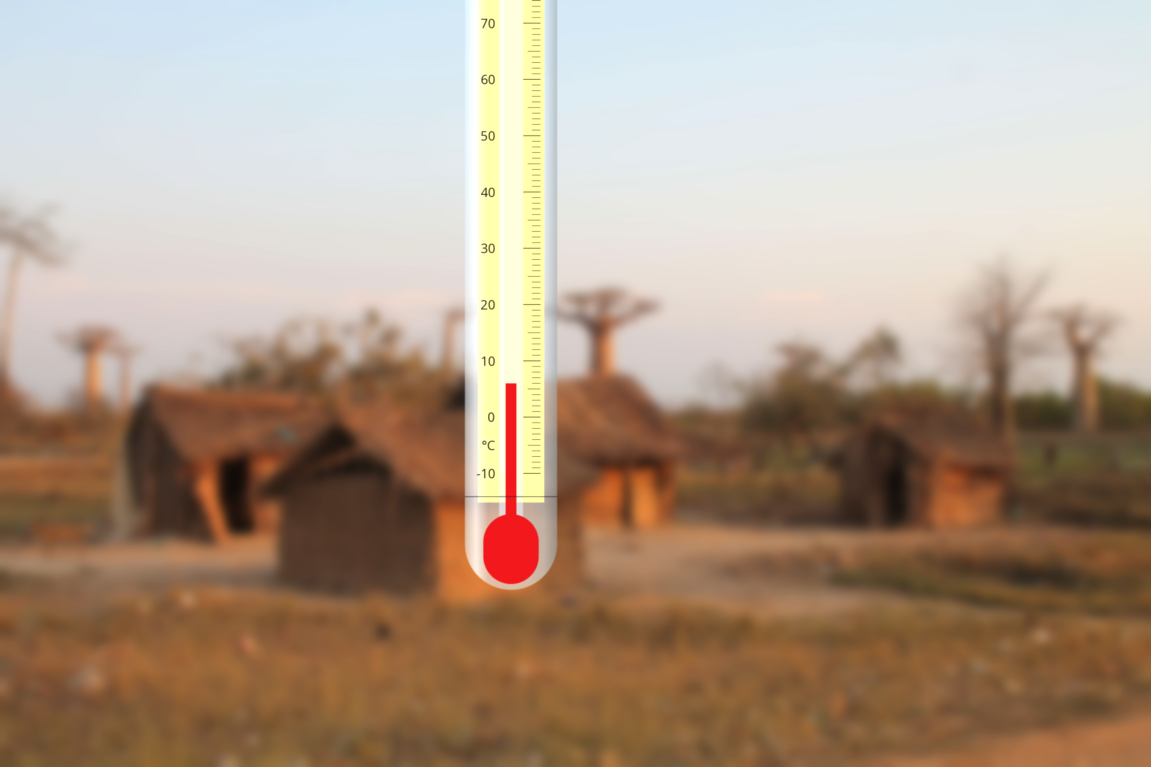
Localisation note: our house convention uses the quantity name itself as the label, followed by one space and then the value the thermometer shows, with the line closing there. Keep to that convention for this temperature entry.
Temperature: 6 °C
